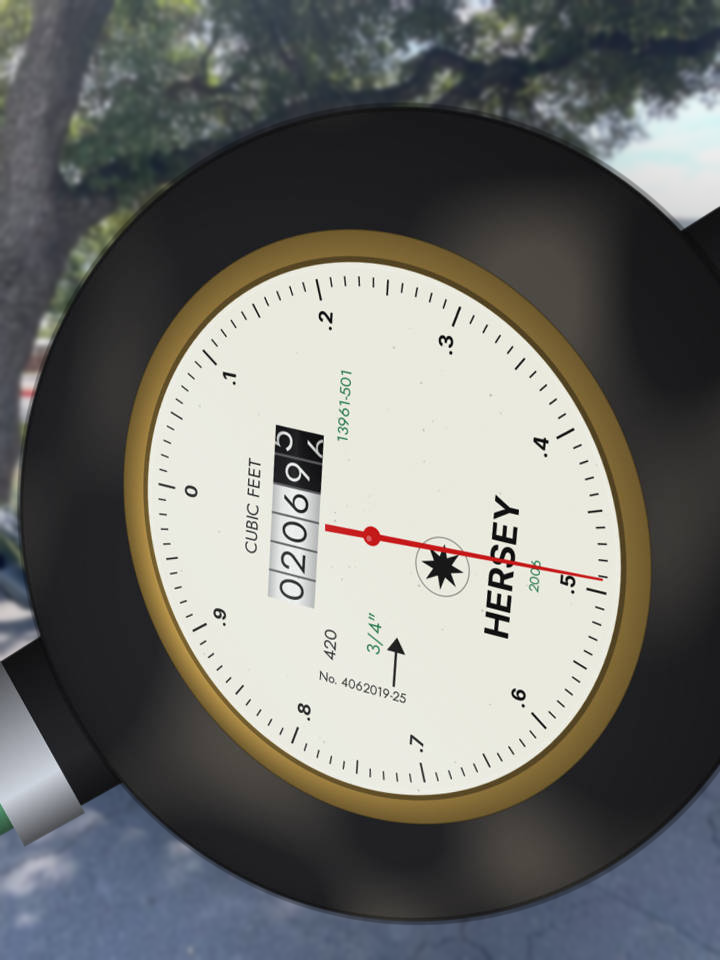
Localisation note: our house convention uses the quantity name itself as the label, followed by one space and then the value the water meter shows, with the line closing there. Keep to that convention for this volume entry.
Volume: 20695.49 ft³
